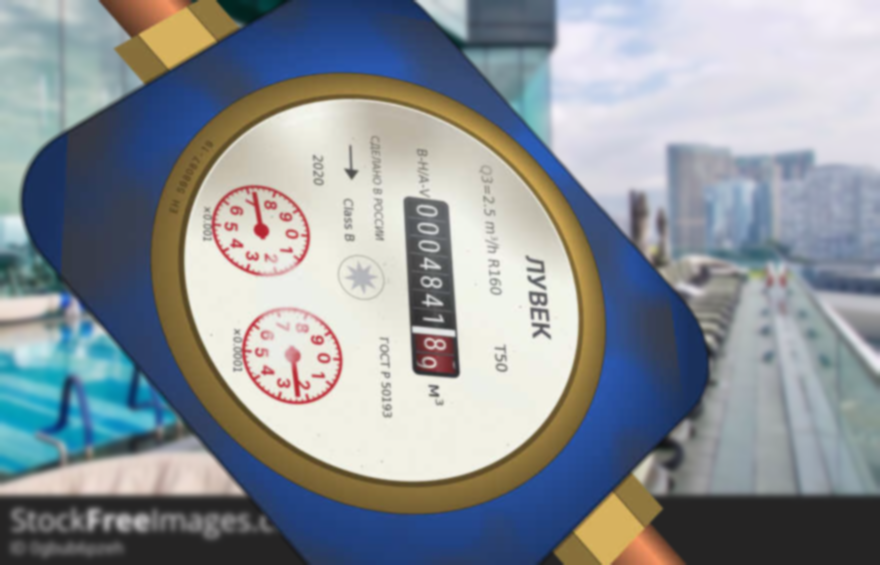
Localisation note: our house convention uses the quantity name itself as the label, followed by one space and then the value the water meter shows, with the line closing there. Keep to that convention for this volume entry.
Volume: 4841.8872 m³
